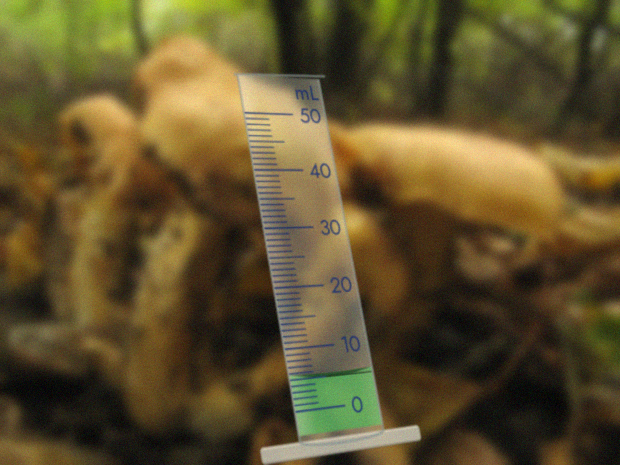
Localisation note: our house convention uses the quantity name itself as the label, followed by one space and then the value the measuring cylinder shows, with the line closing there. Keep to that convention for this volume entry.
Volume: 5 mL
